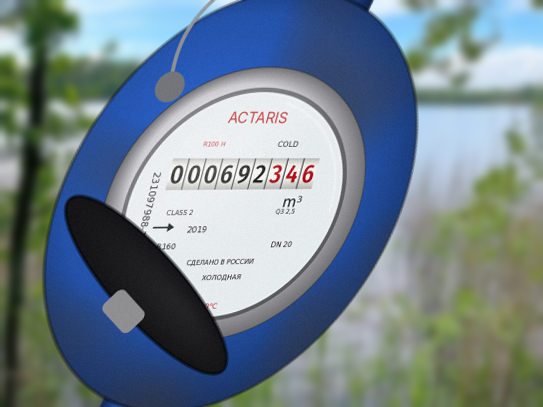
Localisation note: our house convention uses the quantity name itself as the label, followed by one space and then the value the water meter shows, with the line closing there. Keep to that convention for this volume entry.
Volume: 692.346 m³
